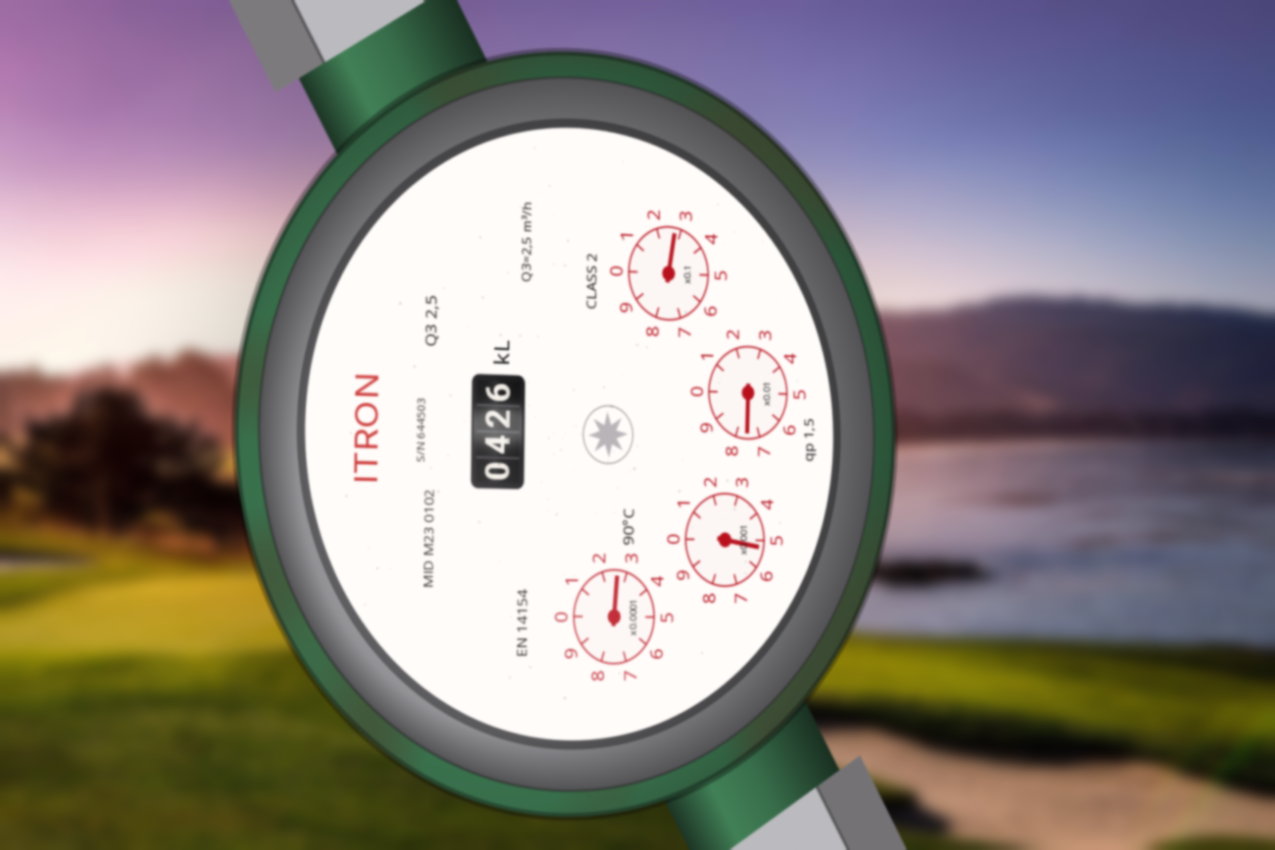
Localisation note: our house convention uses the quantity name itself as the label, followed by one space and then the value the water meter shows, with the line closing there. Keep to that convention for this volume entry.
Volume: 426.2752 kL
